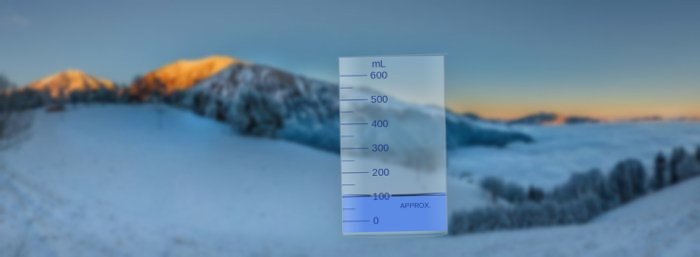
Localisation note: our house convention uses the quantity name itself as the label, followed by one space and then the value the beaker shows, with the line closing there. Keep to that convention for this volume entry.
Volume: 100 mL
